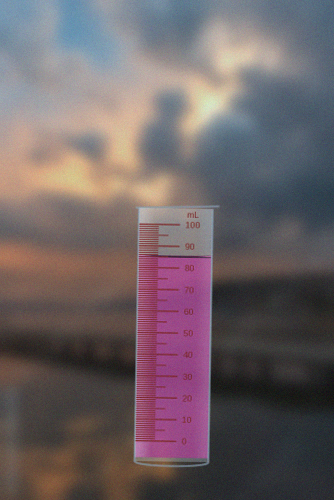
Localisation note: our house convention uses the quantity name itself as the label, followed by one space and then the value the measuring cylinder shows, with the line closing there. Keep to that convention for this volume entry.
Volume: 85 mL
